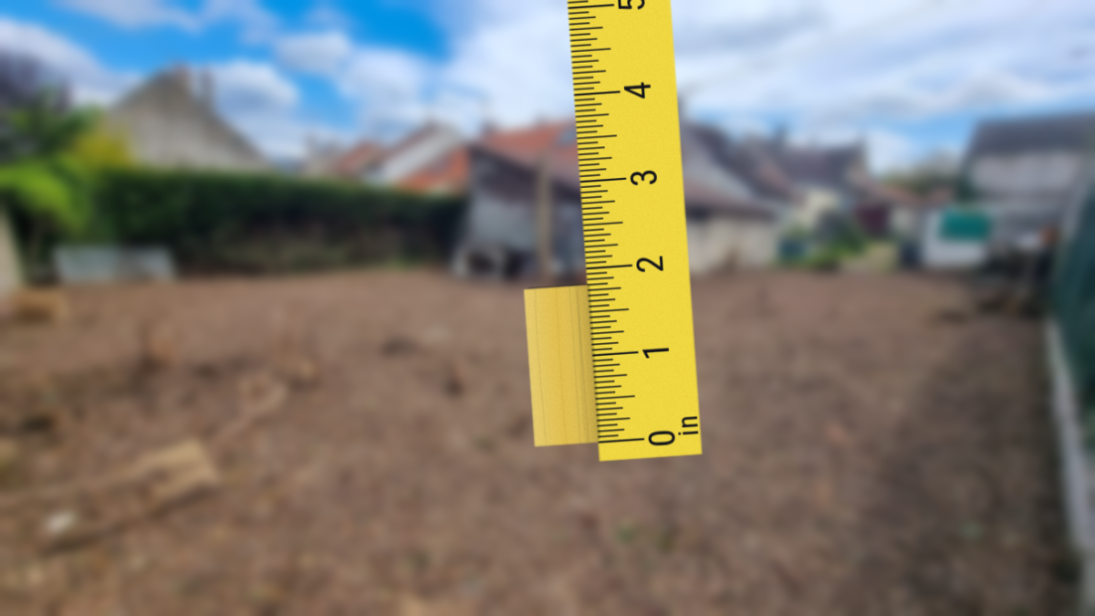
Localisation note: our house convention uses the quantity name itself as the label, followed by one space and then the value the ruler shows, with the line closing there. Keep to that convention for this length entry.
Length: 1.8125 in
